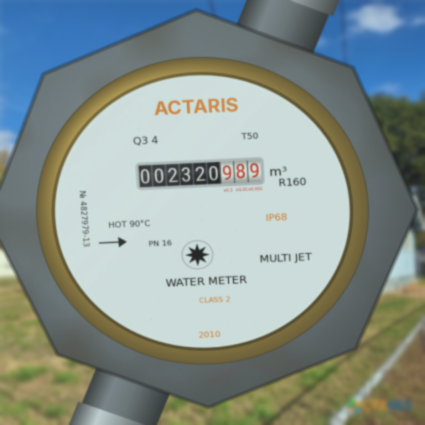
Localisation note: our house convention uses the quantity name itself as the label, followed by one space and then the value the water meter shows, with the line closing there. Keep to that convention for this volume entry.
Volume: 2320.989 m³
